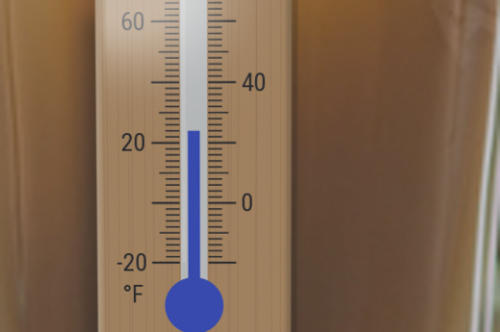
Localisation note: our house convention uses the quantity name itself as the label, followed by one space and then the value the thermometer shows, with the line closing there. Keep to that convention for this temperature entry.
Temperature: 24 °F
